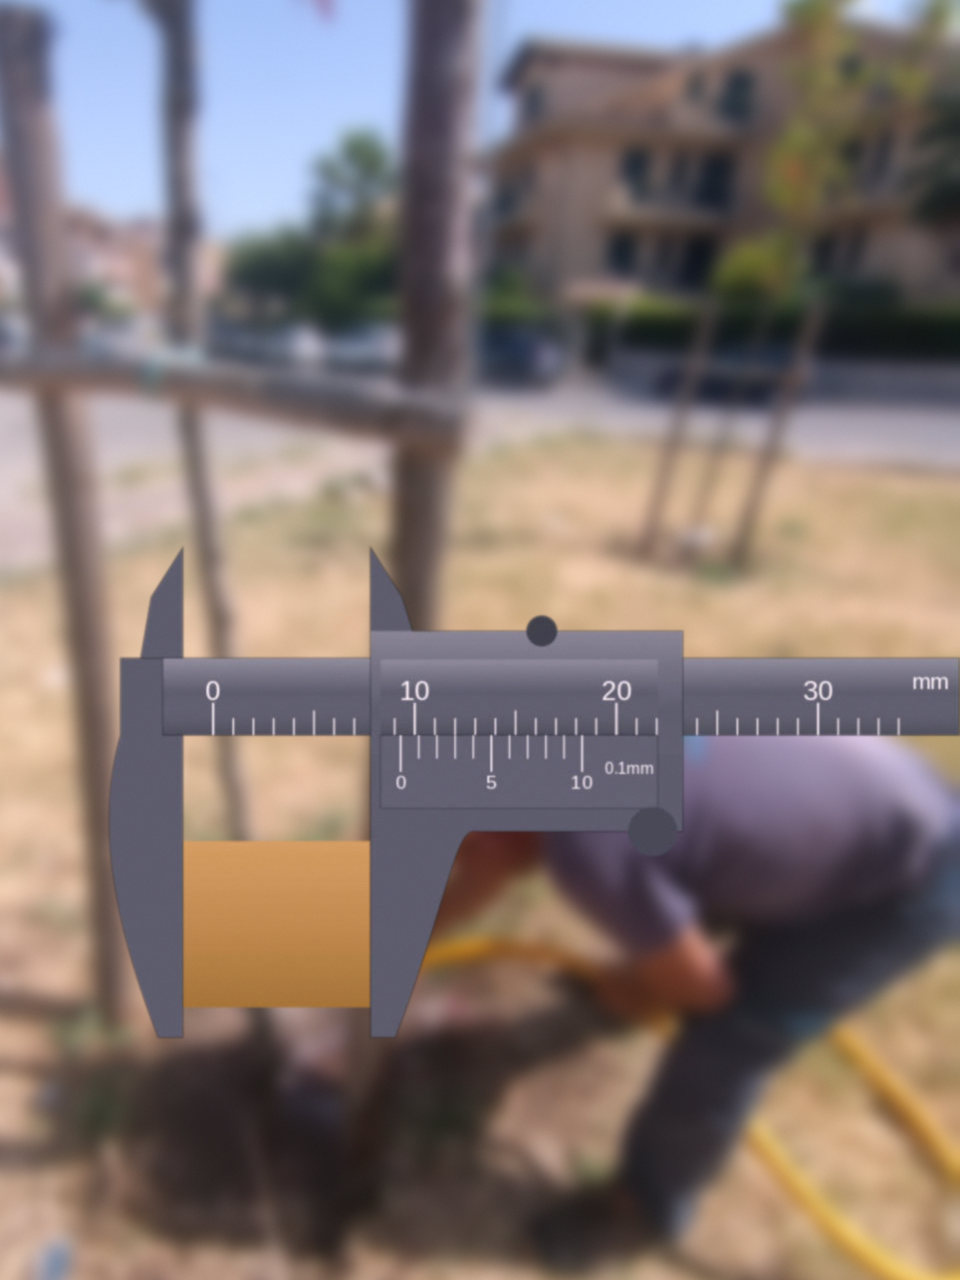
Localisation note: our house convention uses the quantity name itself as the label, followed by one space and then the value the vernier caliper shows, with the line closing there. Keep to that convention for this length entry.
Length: 9.3 mm
